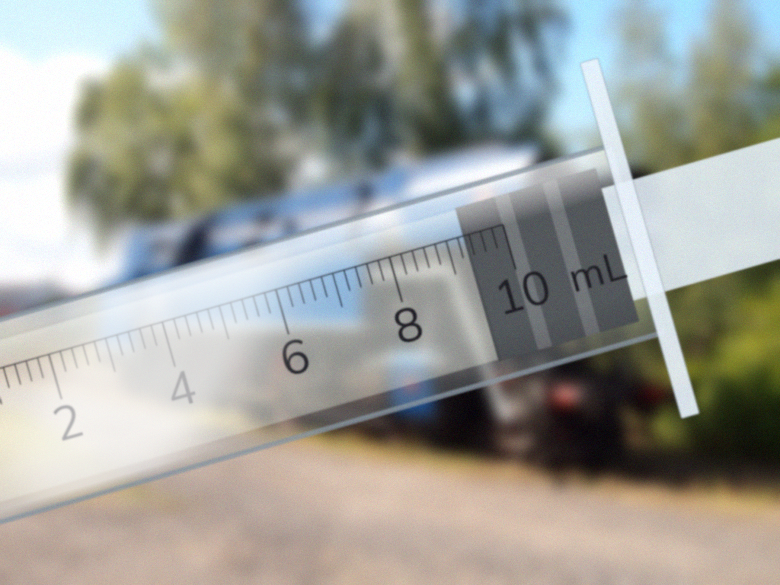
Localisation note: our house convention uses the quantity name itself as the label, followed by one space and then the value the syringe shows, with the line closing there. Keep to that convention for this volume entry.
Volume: 9.3 mL
